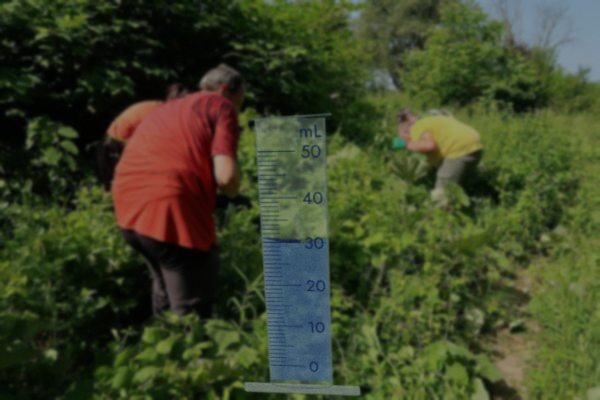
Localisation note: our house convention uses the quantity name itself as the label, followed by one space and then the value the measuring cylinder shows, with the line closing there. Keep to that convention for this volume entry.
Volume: 30 mL
